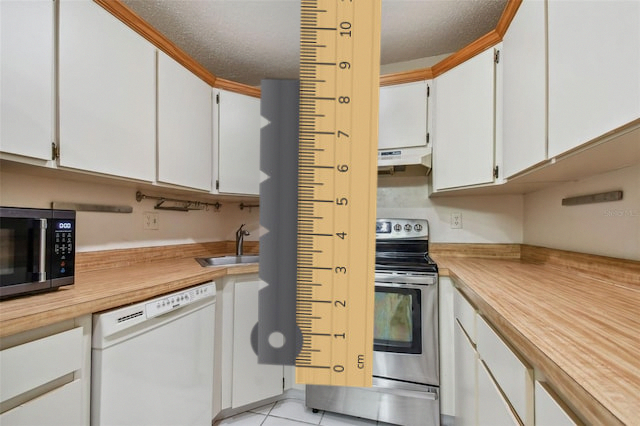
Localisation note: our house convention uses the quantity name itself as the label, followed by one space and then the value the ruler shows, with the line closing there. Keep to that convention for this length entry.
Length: 8.5 cm
